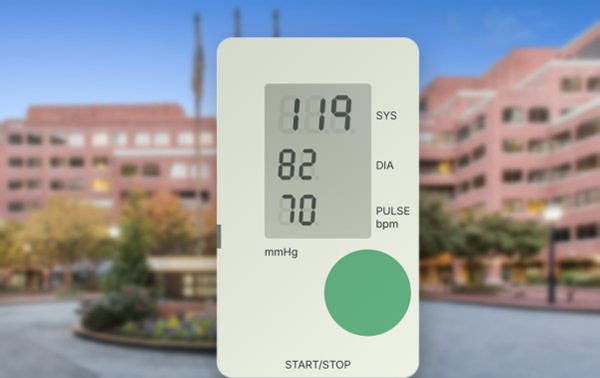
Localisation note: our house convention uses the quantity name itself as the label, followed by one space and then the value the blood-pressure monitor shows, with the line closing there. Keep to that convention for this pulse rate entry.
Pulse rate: 70 bpm
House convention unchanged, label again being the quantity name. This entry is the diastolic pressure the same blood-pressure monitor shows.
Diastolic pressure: 82 mmHg
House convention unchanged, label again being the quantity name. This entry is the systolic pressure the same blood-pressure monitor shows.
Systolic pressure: 119 mmHg
